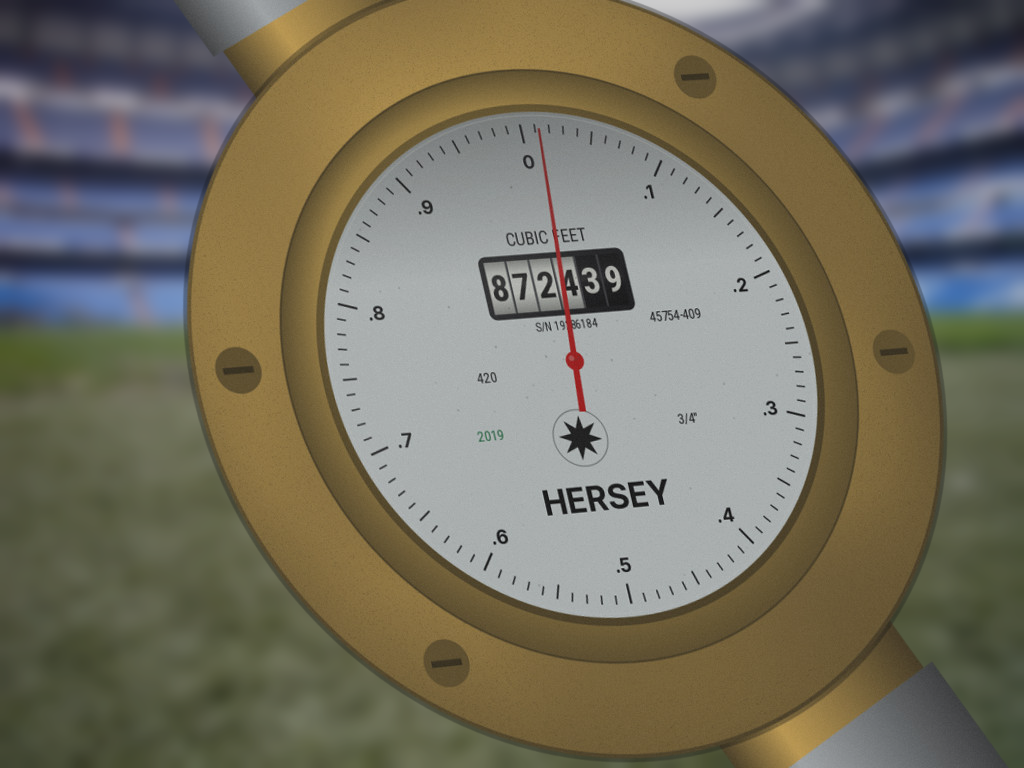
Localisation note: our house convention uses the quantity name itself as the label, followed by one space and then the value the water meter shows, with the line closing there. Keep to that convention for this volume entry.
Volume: 872439.01 ft³
